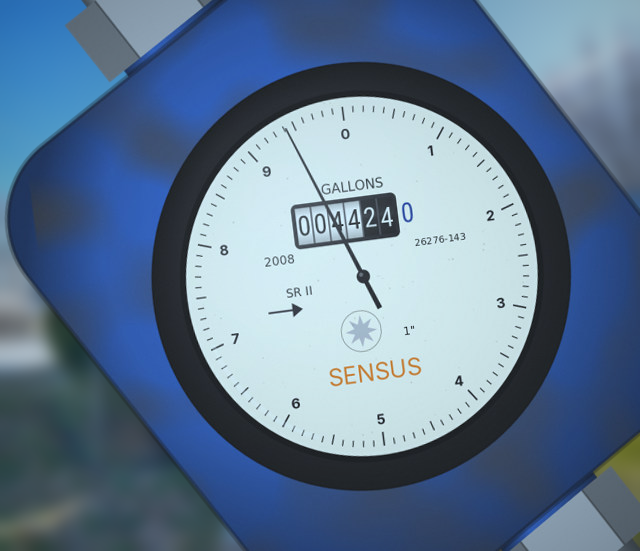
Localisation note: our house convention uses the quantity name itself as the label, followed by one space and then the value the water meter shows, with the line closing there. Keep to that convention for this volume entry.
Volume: 44239.4 gal
